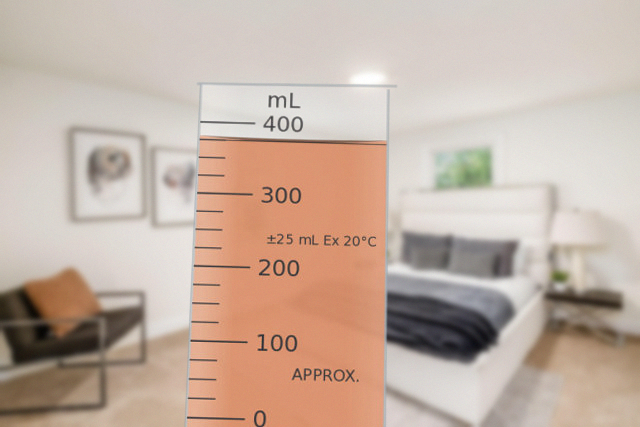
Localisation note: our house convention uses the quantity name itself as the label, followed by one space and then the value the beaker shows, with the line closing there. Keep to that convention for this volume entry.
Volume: 375 mL
